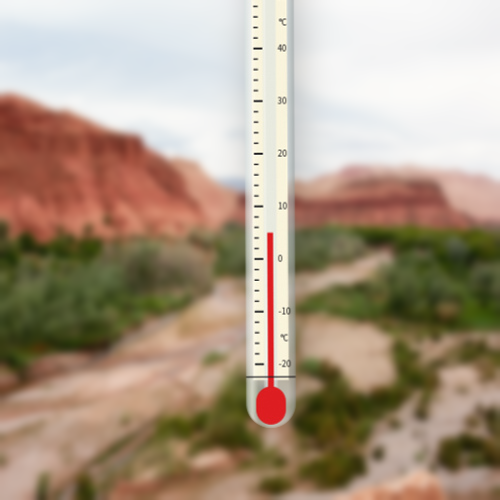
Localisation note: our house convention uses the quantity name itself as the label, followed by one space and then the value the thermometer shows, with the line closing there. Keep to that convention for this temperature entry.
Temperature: 5 °C
